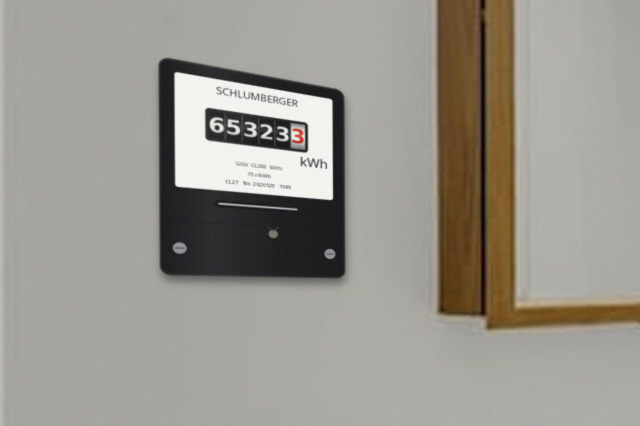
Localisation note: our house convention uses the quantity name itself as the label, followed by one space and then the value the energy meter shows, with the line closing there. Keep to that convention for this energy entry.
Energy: 65323.3 kWh
